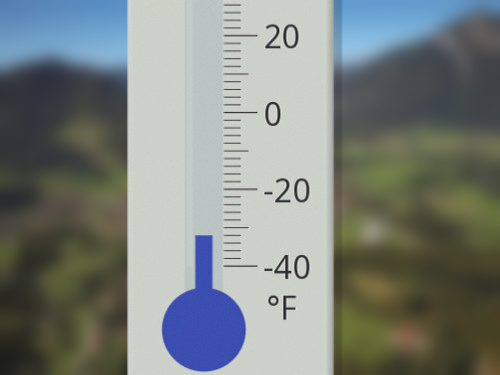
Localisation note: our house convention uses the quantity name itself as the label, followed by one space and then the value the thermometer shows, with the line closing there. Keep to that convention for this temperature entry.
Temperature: -32 °F
